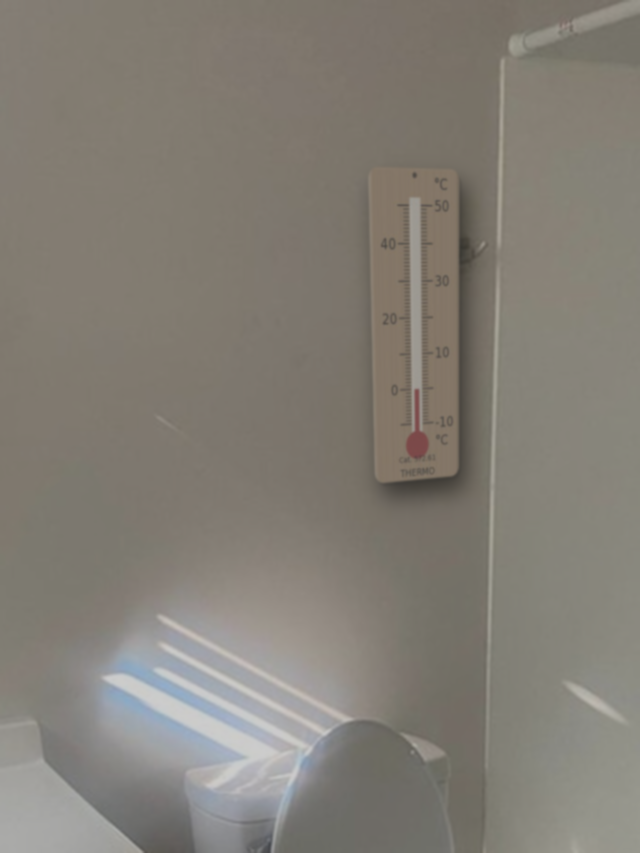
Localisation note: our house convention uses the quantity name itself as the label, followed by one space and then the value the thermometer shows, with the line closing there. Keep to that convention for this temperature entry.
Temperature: 0 °C
